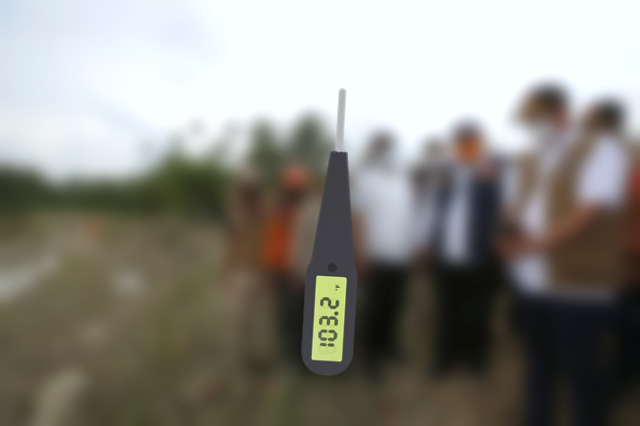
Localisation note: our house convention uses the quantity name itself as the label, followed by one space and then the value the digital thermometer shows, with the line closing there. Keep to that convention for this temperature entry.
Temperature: 103.2 °F
